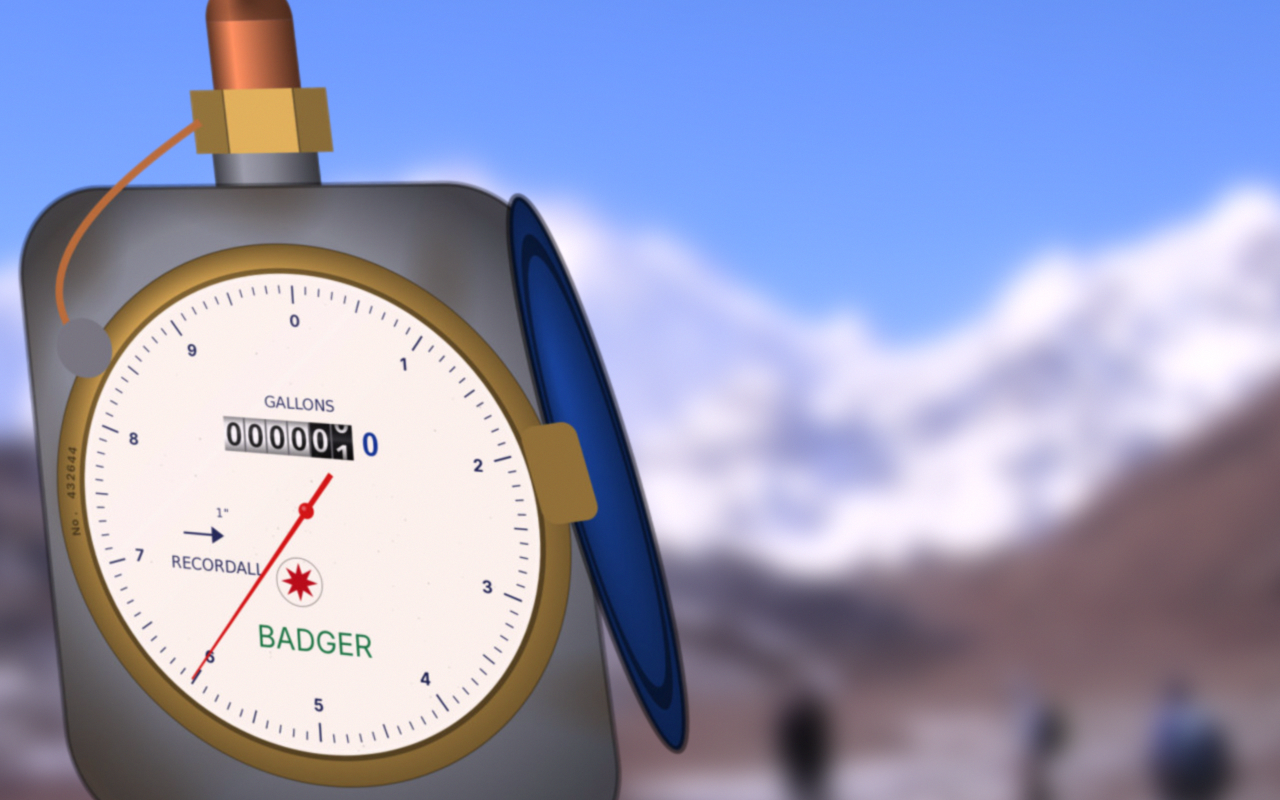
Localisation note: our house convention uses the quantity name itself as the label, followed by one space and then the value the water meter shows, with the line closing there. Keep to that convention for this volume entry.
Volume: 6.0 gal
